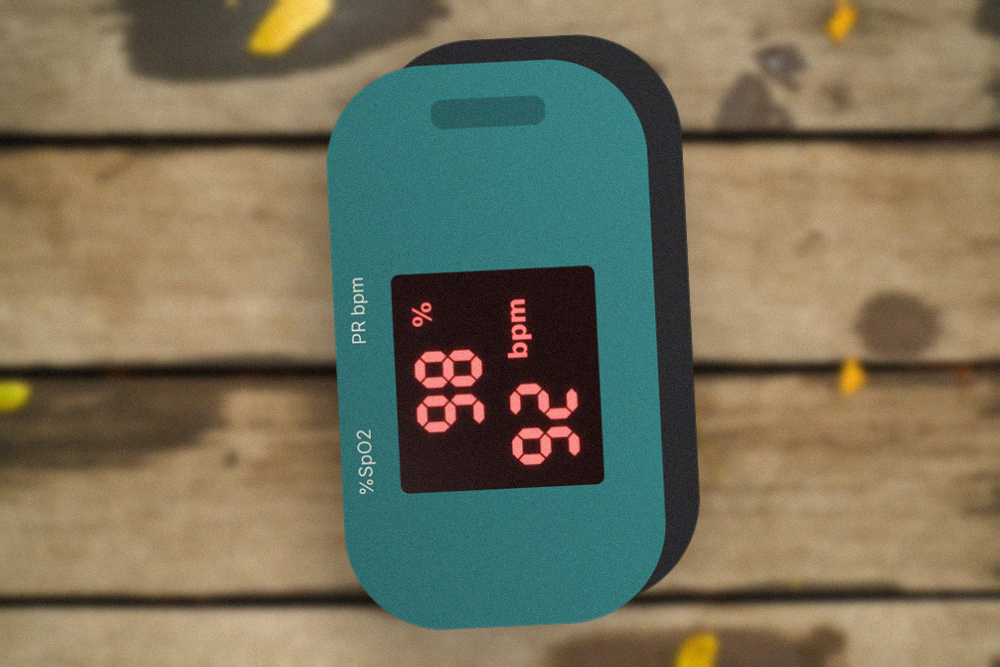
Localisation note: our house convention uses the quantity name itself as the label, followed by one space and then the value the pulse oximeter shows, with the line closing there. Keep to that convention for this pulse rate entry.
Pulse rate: 92 bpm
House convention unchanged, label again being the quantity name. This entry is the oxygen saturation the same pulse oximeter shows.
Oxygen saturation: 98 %
